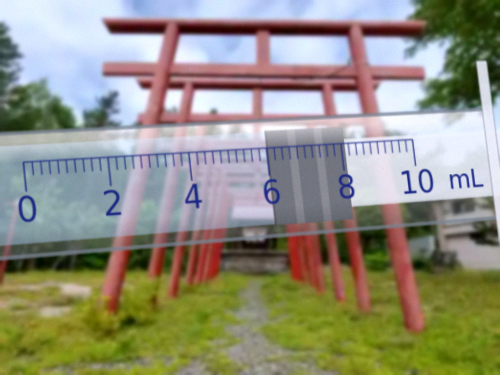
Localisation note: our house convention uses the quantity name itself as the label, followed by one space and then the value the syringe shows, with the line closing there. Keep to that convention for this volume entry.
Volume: 6 mL
